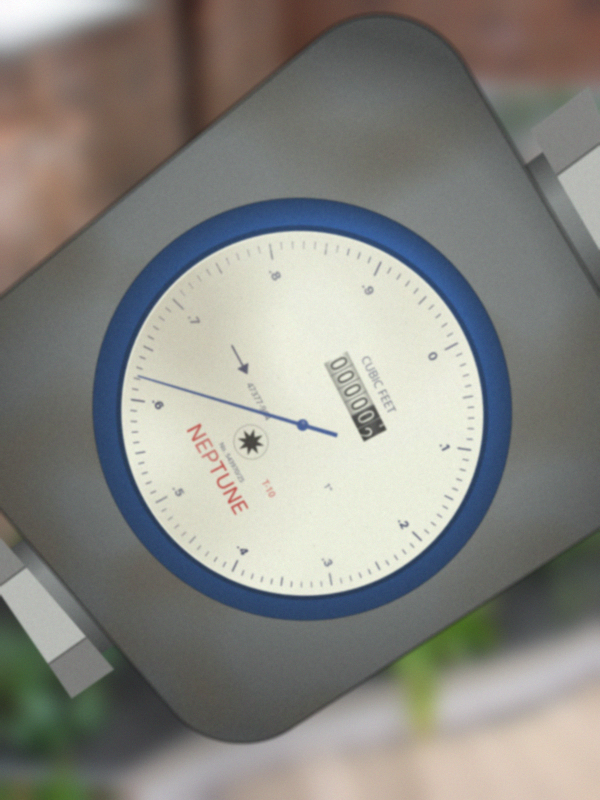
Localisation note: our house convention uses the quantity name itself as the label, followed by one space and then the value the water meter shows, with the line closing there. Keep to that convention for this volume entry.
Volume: 1.62 ft³
